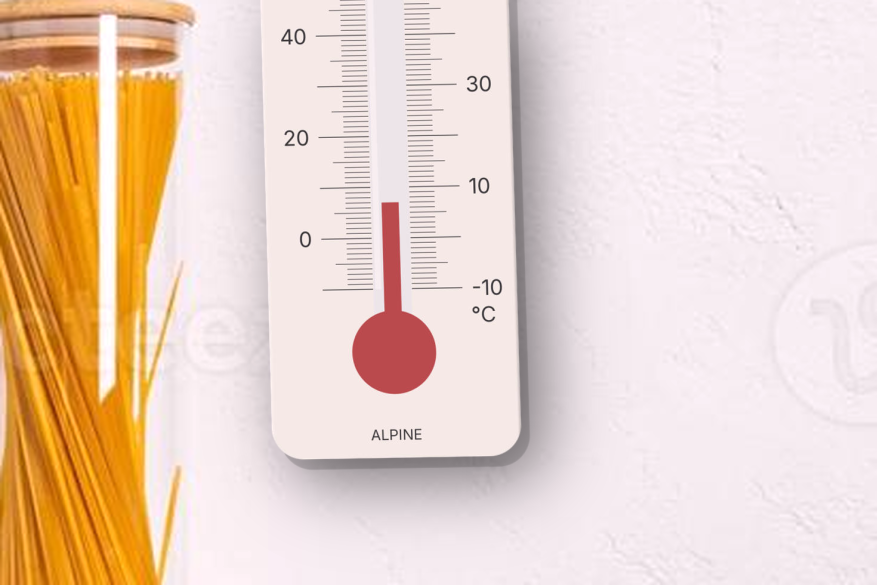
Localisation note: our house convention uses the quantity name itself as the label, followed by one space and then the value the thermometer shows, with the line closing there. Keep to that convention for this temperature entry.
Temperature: 7 °C
